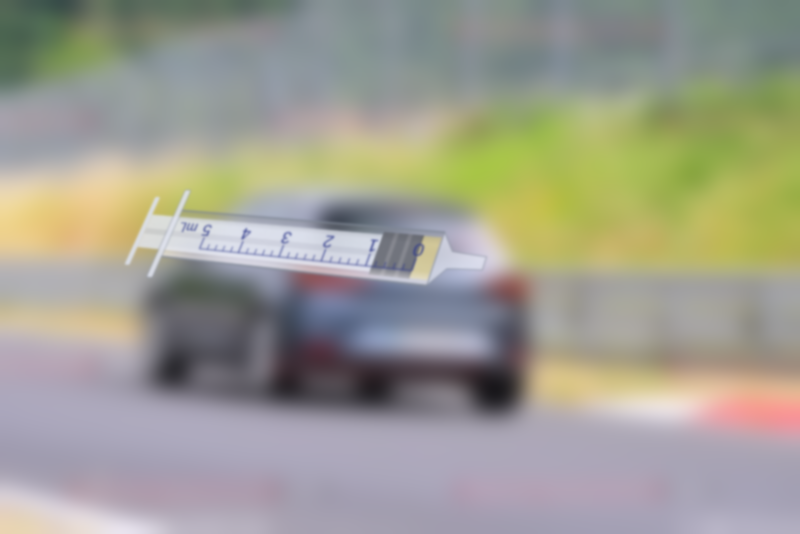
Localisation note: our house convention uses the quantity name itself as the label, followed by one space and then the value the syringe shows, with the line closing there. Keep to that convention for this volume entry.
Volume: 0 mL
